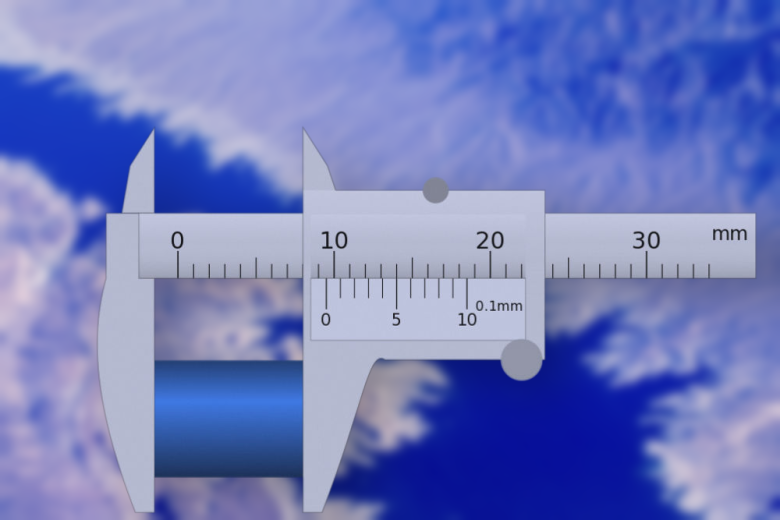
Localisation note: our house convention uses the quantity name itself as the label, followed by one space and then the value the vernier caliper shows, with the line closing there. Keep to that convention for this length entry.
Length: 9.5 mm
